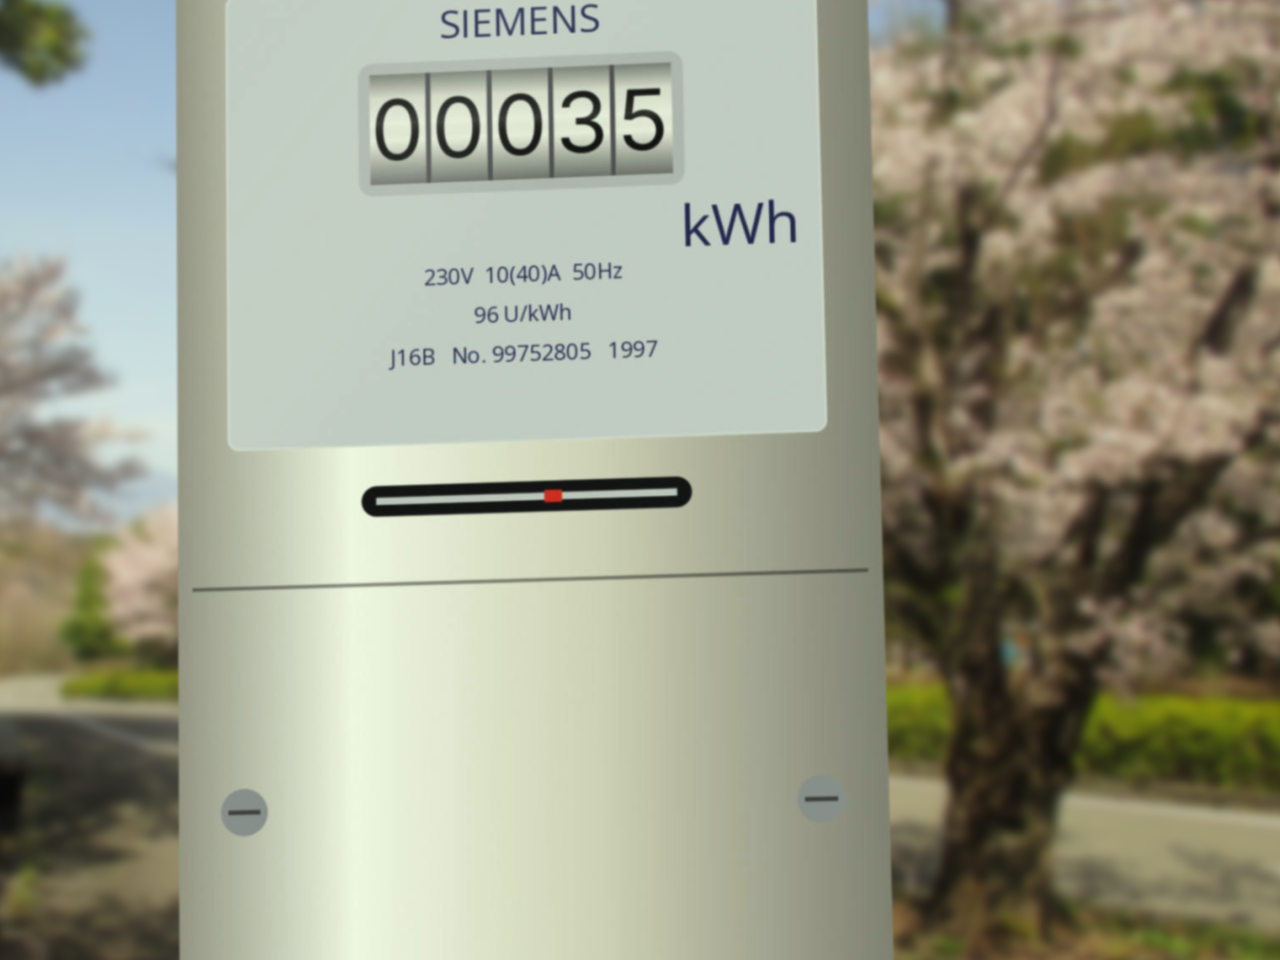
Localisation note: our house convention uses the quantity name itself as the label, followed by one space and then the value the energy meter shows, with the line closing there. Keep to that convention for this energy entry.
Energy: 35 kWh
